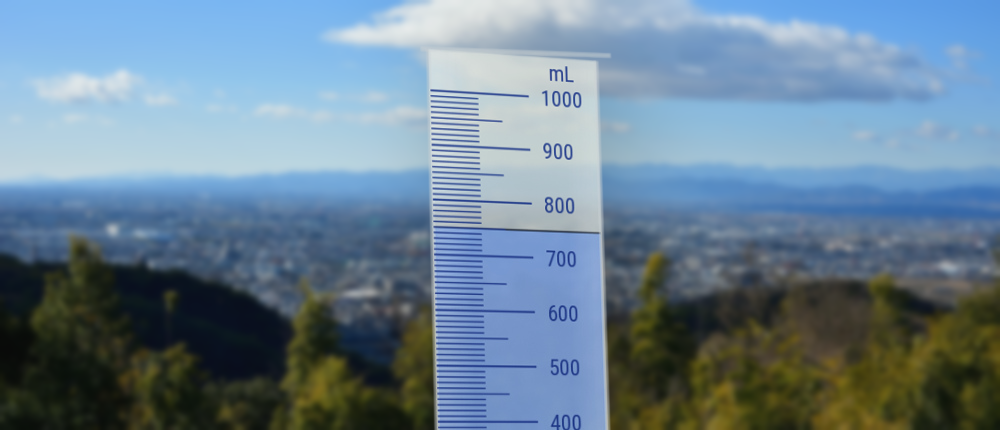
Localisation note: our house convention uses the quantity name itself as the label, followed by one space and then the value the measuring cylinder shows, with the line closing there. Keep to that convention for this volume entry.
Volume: 750 mL
